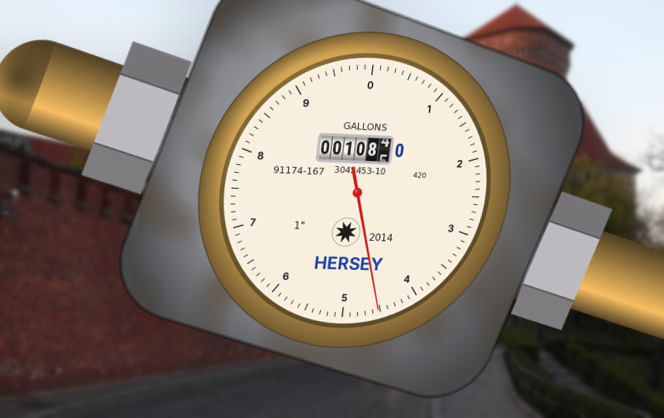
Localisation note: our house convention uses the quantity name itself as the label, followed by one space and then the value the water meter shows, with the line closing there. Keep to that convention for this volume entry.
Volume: 10844.5 gal
